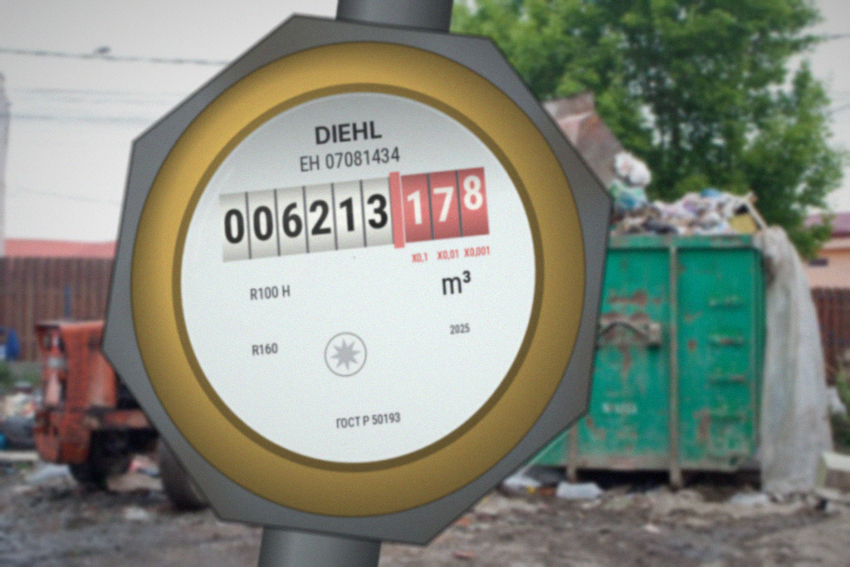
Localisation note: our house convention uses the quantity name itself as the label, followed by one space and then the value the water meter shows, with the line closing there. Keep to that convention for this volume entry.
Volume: 6213.178 m³
